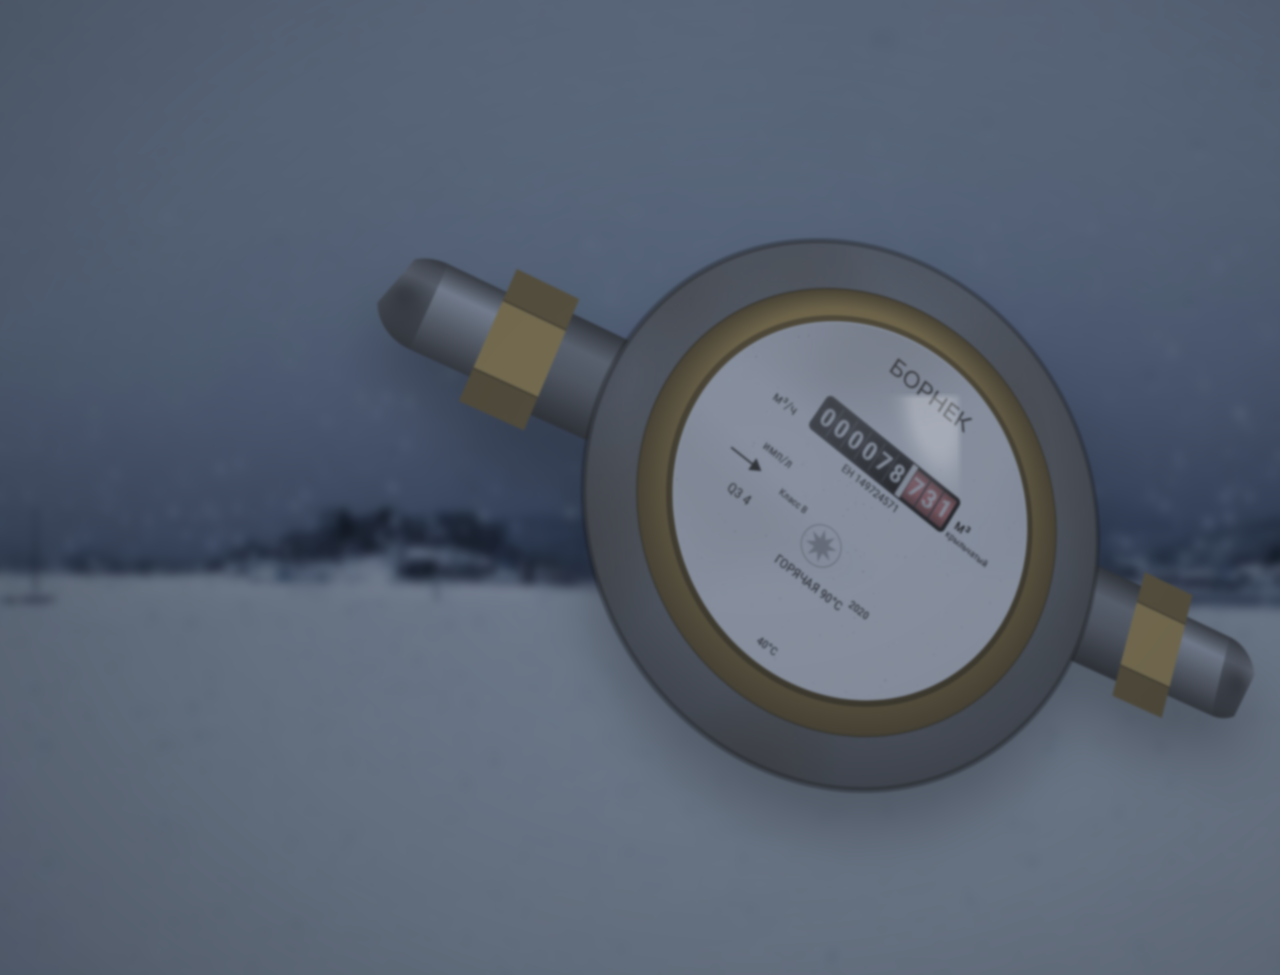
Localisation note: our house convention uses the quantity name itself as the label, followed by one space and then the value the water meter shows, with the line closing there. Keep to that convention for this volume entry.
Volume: 78.731 m³
